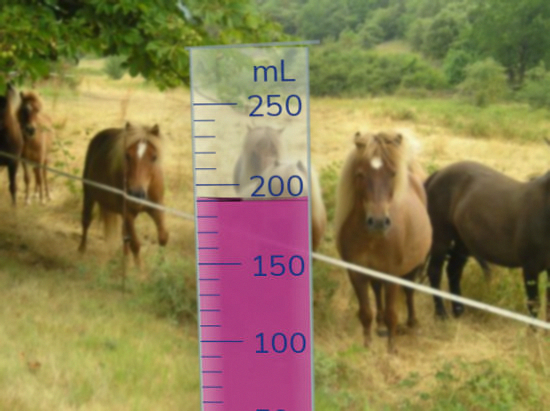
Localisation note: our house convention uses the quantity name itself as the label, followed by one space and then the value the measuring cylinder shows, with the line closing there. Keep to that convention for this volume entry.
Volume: 190 mL
